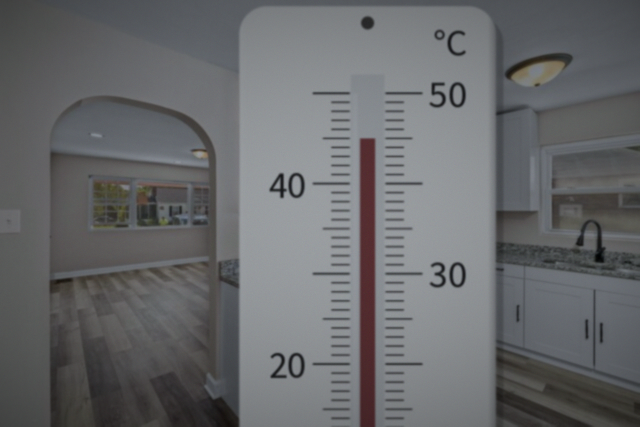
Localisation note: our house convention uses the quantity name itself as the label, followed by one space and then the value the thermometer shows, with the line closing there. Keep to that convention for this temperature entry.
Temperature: 45 °C
